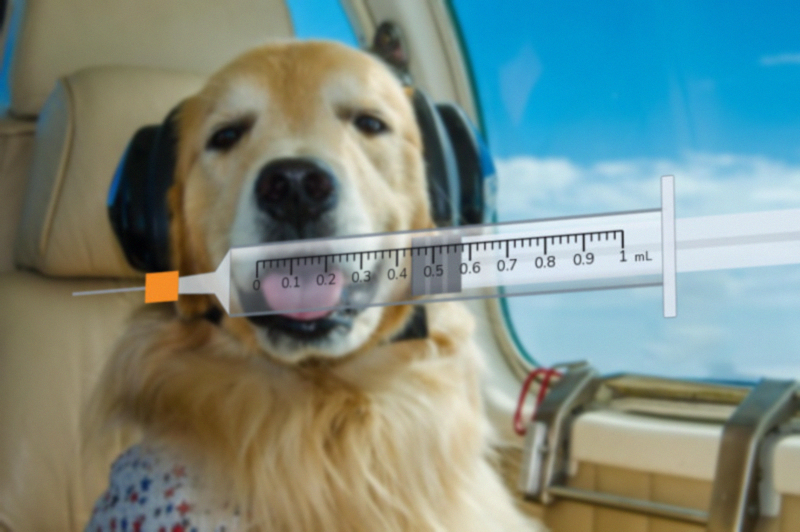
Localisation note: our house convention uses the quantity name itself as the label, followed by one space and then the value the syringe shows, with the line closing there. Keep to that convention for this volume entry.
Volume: 0.44 mL
